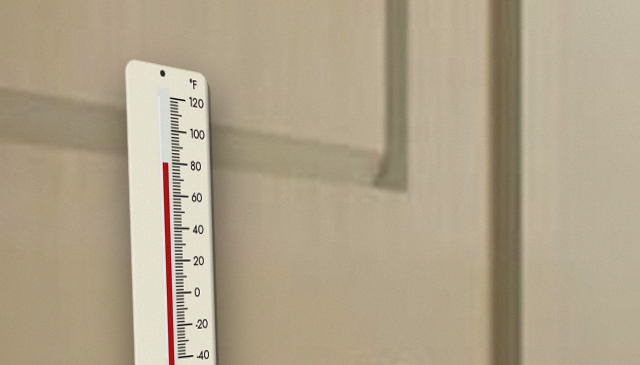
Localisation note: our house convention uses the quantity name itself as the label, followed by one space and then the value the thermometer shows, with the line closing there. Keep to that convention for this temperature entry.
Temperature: 80 °F
